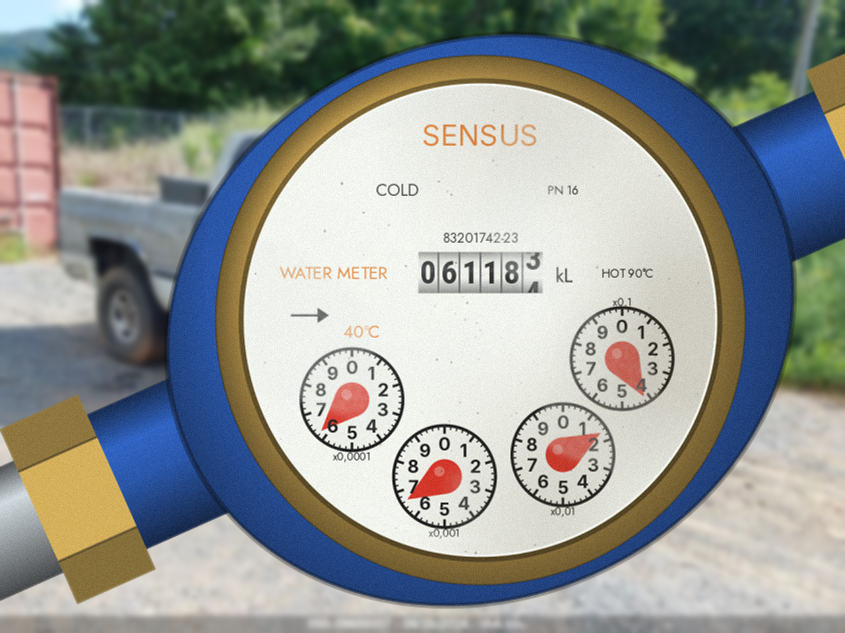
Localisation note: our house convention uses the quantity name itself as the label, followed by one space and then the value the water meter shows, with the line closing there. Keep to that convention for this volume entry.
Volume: 61183.4166 kL
